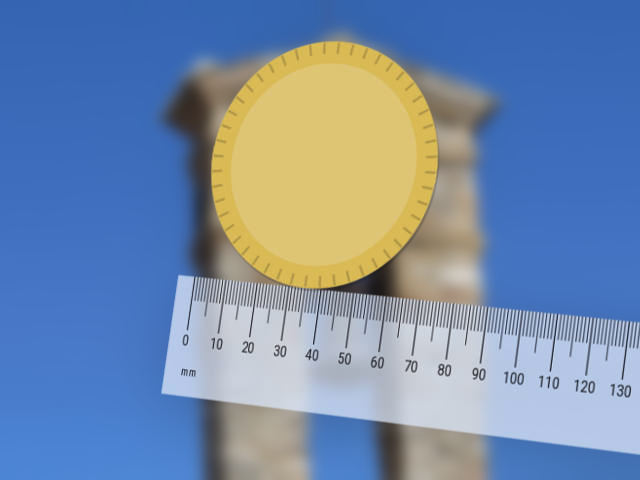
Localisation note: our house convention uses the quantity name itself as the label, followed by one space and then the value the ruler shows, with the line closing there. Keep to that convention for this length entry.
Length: 70 mm
